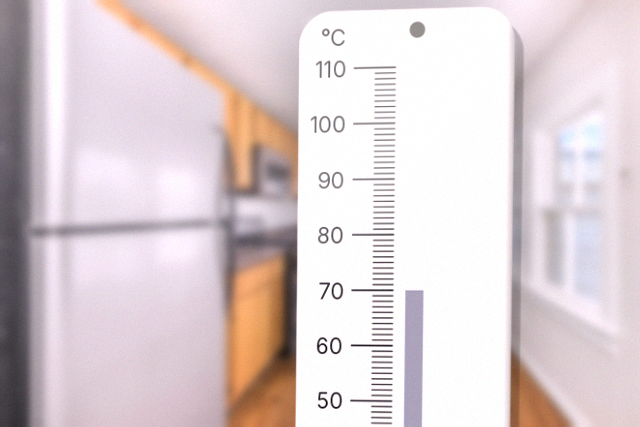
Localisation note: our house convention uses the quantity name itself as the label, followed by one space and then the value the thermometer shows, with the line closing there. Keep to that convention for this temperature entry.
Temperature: 70 °C
